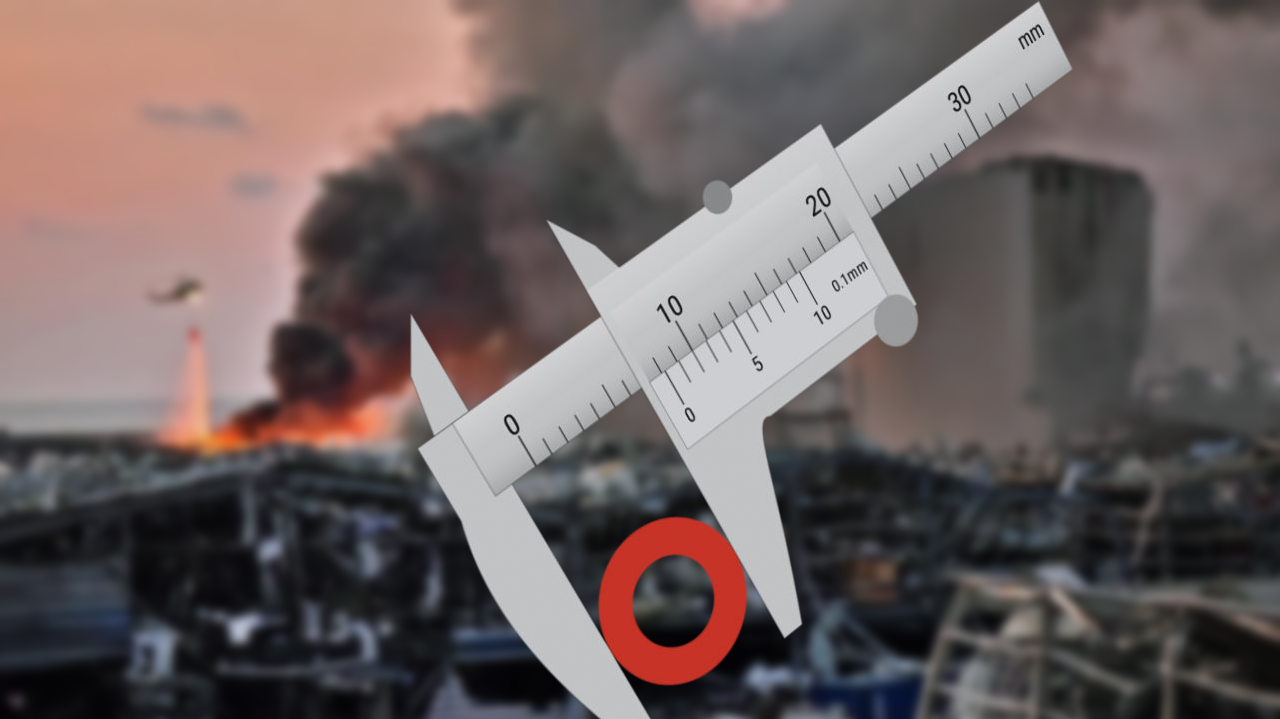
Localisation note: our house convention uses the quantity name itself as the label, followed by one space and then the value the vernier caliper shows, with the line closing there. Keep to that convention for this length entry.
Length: 8.2 mm
